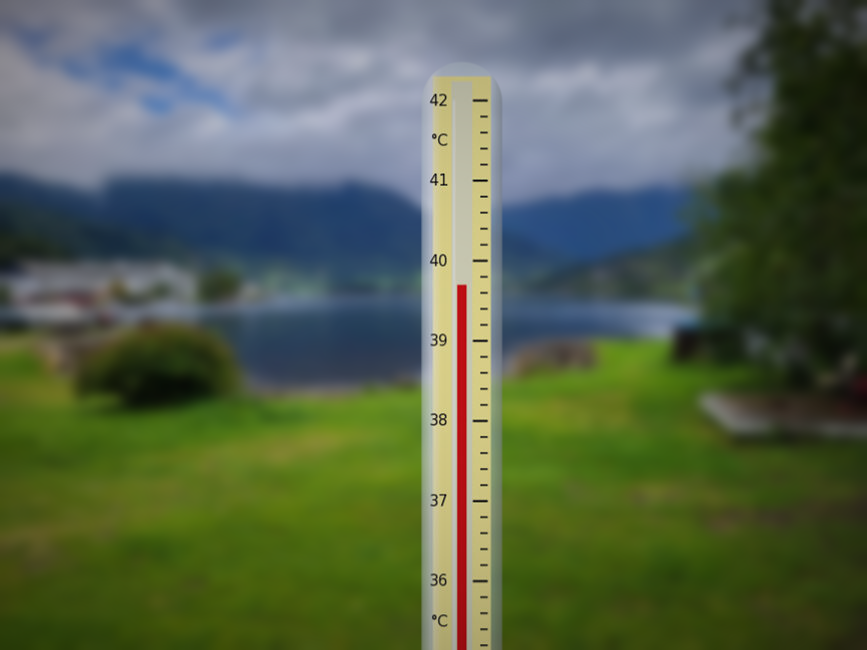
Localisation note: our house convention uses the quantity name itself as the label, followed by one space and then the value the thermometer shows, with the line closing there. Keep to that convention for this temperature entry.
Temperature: 39.7 °C
